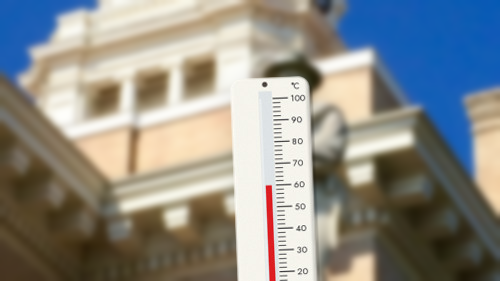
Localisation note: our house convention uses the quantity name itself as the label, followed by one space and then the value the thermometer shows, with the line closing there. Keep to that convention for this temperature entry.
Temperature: 60 °C
